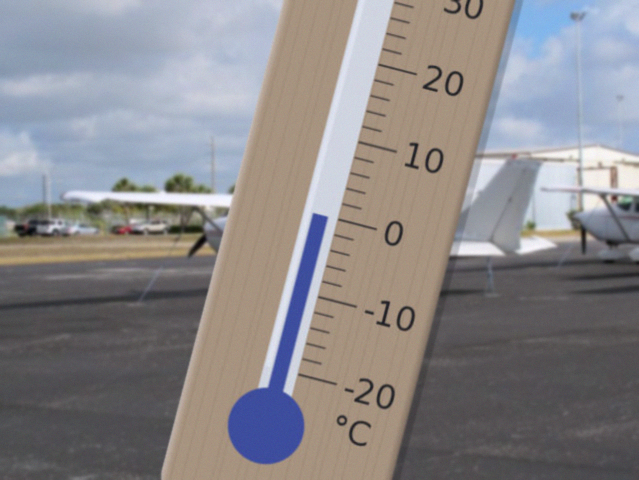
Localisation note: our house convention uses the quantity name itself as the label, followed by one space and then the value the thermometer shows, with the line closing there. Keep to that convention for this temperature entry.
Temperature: 0 °C
